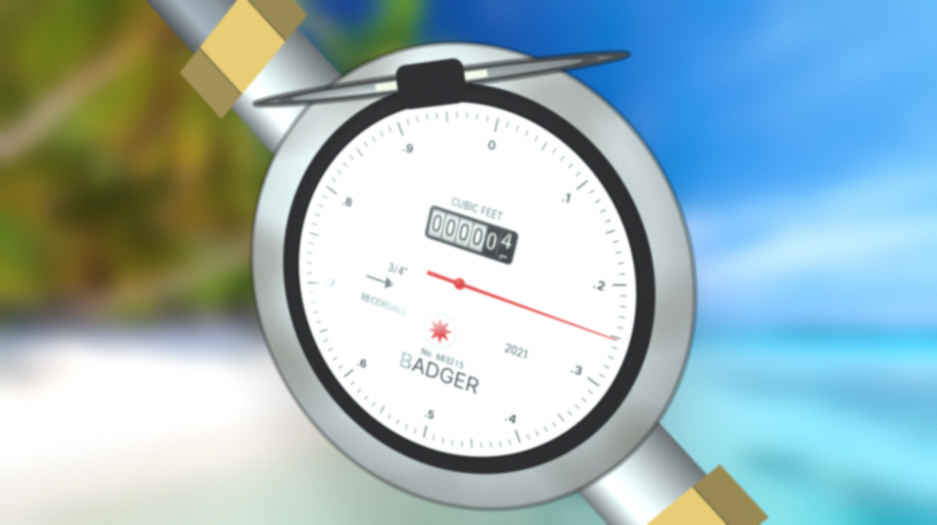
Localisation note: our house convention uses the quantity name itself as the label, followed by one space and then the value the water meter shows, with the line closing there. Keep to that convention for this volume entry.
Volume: 4.25 ft³
